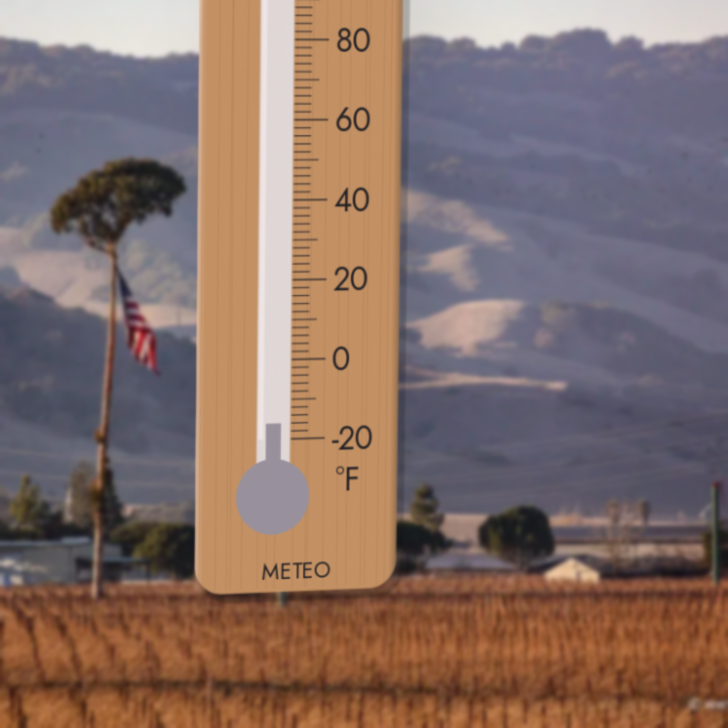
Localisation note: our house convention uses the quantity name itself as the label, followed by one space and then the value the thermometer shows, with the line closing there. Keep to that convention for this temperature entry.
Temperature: -16 °F
